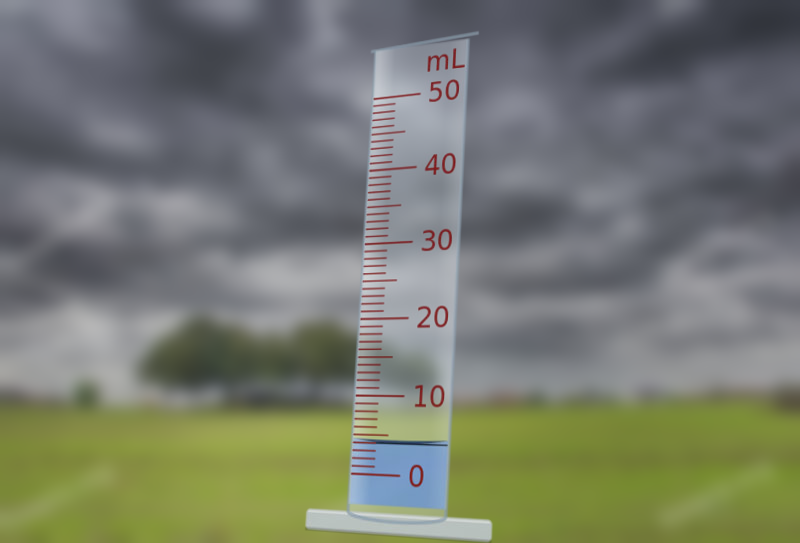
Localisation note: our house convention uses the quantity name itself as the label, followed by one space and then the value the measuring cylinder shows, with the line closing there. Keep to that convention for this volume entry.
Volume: 4 mL
